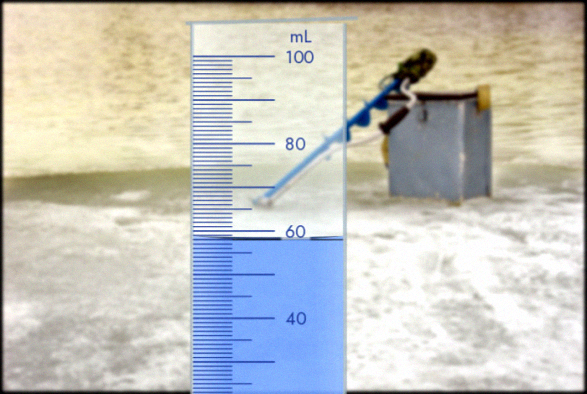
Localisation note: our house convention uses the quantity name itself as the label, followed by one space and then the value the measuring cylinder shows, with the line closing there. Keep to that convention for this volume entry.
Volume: 58 mL
